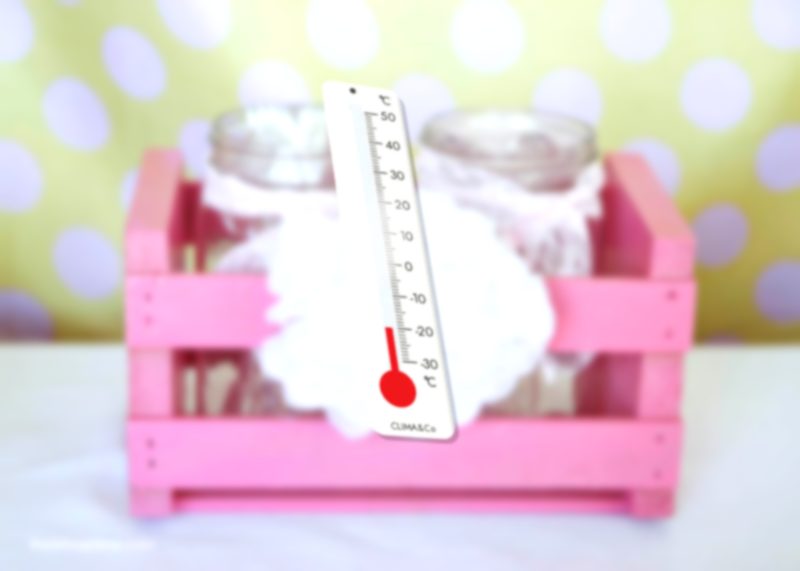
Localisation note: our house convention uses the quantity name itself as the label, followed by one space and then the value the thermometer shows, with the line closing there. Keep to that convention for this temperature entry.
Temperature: -20 °C
